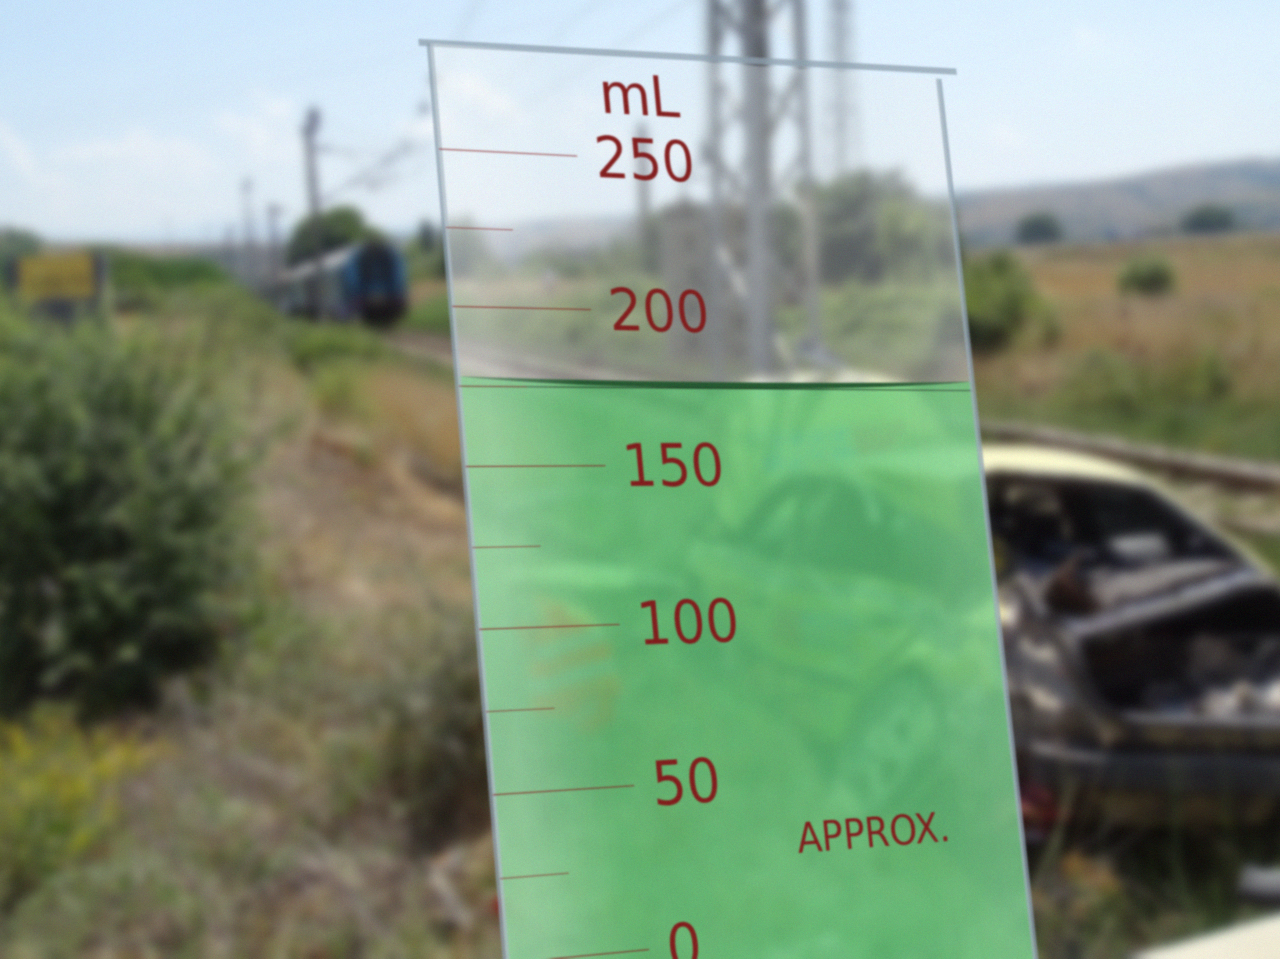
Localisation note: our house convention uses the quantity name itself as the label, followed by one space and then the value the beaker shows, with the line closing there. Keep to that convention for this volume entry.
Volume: 175 mL
